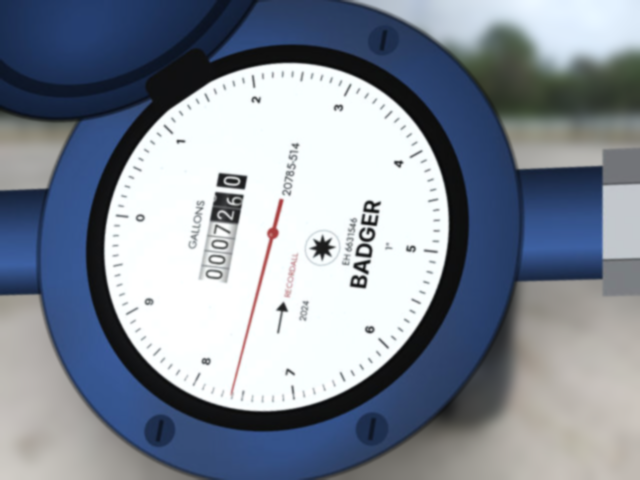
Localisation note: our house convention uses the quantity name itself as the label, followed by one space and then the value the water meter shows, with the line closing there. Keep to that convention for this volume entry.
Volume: 7257.6 gal
